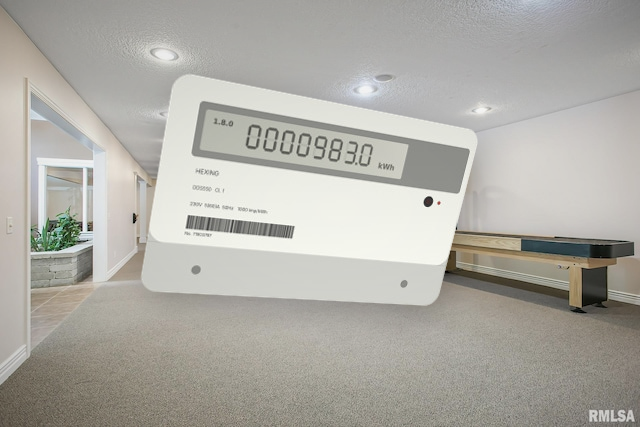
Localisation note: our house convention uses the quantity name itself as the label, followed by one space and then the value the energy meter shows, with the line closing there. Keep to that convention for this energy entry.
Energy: 983.0 kWh
